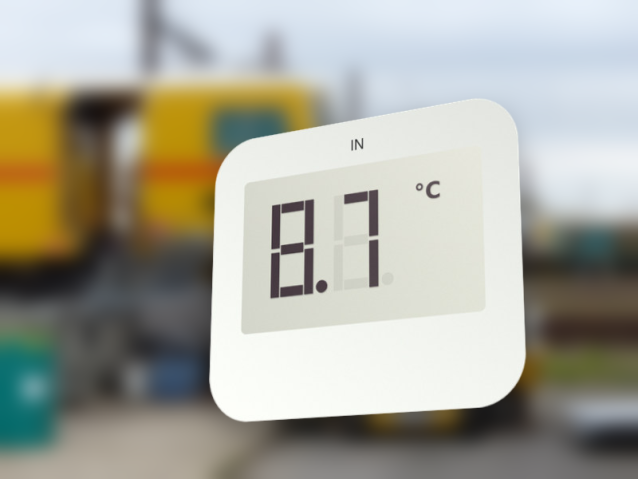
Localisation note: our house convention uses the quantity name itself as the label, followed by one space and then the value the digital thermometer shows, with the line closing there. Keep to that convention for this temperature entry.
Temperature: 8.7 °C
